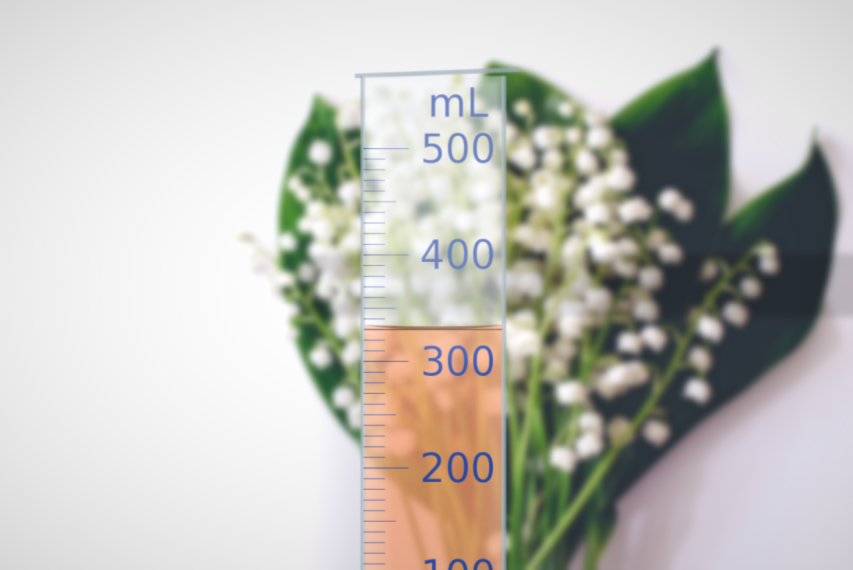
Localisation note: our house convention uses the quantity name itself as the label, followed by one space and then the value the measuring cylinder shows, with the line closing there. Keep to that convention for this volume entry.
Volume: 330 mL
